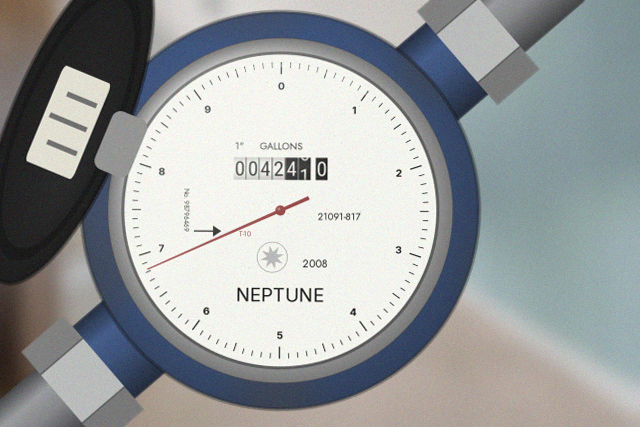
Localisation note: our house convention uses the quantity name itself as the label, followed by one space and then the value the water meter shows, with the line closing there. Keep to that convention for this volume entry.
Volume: 42406.8 gal
